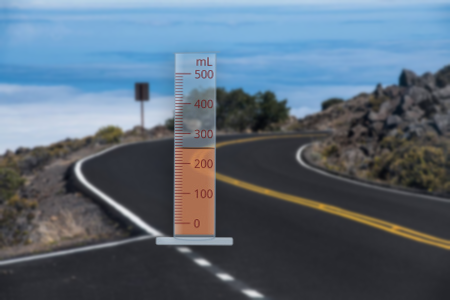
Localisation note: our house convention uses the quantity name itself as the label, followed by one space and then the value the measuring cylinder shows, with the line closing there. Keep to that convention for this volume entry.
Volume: 250 mL
